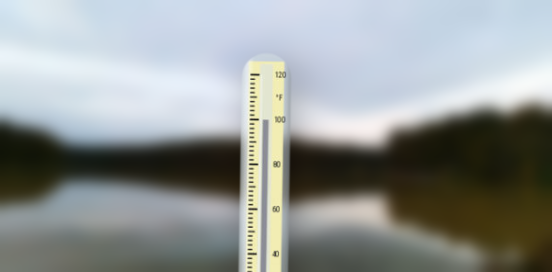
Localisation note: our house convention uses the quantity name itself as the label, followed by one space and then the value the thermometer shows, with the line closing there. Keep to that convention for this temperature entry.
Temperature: 100 °F
